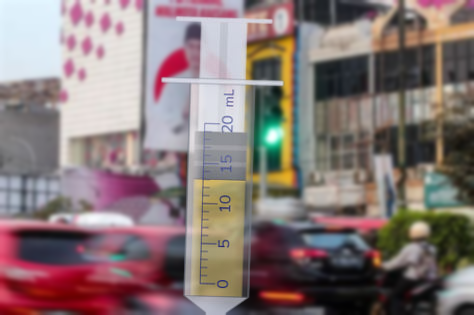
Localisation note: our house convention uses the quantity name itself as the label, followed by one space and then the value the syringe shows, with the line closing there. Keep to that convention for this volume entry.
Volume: 13 mL
